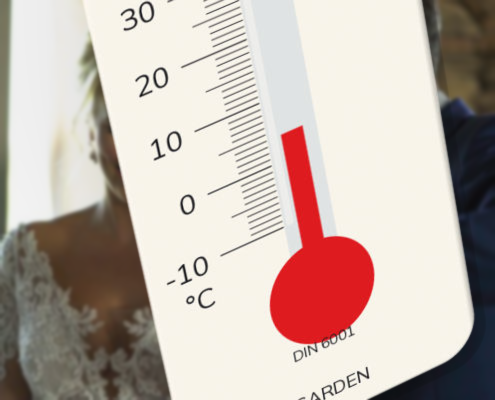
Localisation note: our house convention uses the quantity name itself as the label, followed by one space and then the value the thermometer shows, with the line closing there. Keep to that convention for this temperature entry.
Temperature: 4 °C
